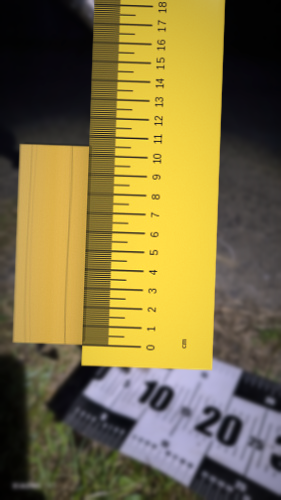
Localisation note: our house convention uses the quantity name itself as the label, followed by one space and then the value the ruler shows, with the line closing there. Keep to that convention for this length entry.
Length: 10.5 cm
